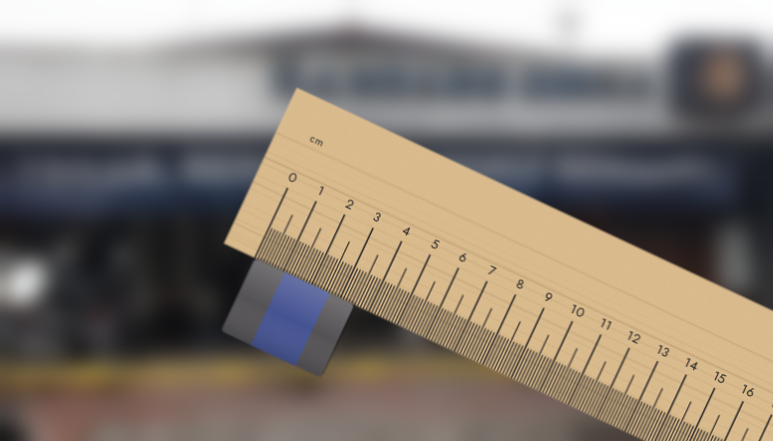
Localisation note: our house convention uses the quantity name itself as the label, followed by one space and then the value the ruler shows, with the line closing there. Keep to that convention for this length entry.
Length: 3.5 cm
